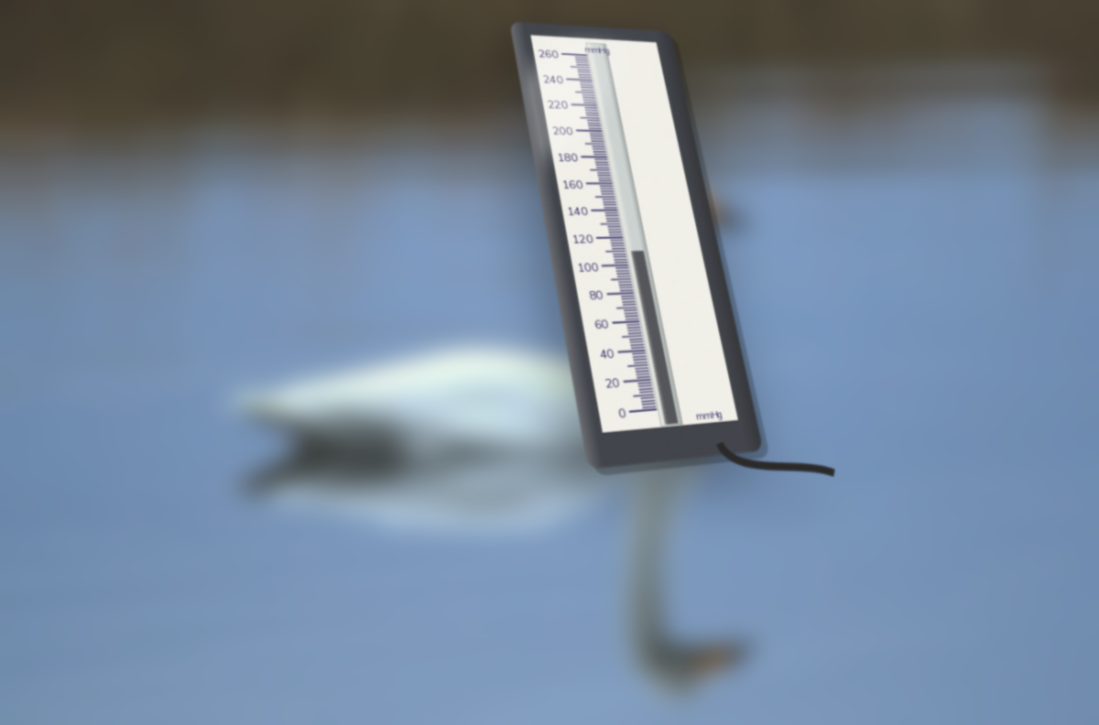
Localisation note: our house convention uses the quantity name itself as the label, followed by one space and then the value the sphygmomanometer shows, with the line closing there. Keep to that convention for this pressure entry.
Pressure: 110 mmHg
